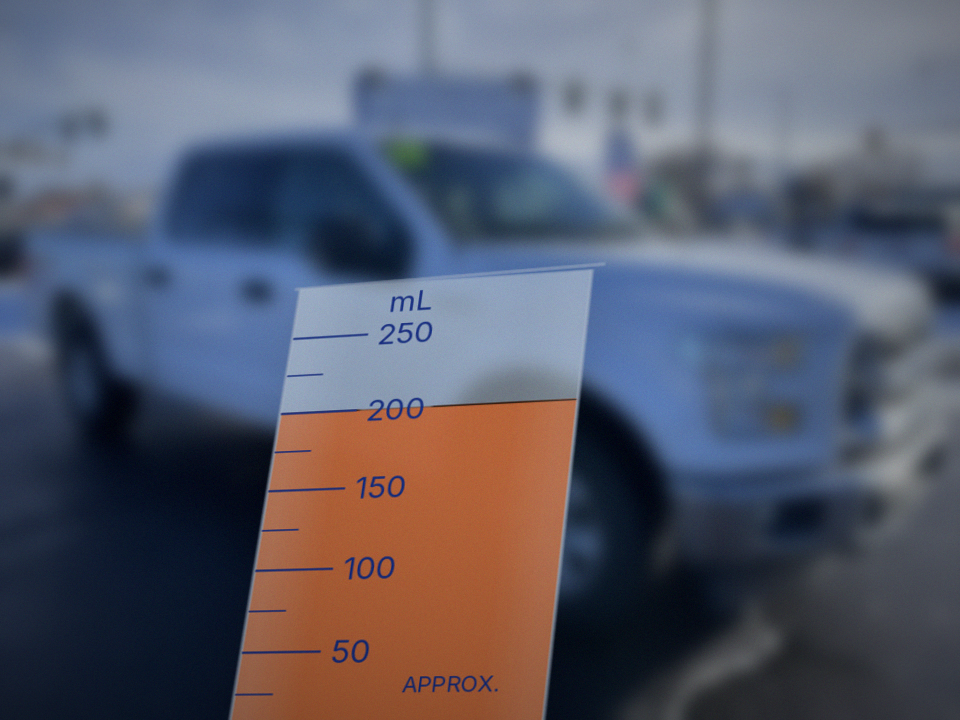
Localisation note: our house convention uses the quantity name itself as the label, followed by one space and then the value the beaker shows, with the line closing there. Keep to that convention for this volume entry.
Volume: 200 mL
